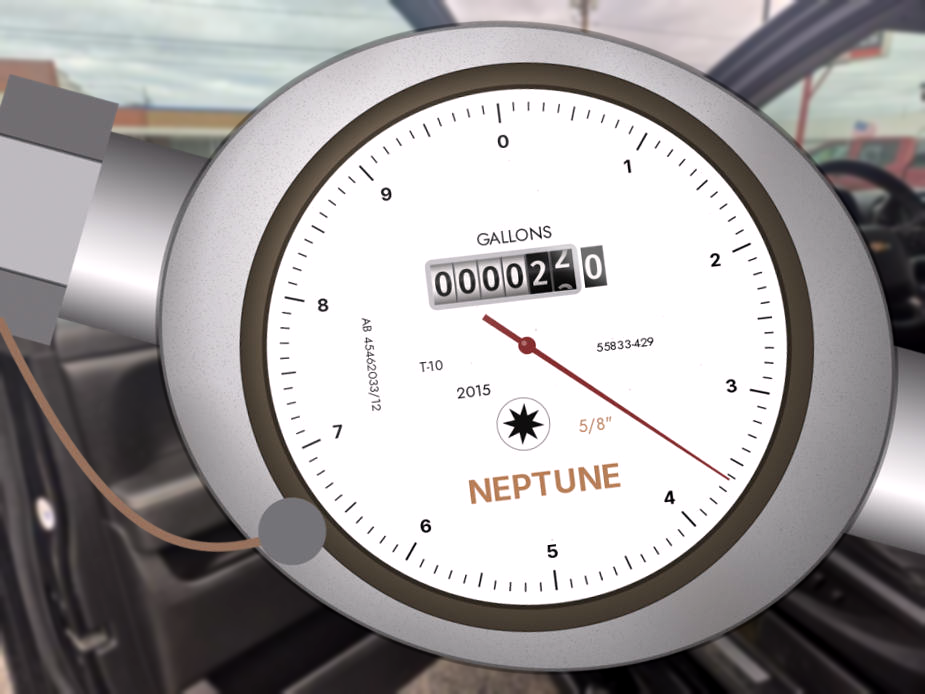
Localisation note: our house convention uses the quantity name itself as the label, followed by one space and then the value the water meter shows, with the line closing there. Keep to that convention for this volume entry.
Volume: 223.6 gal
